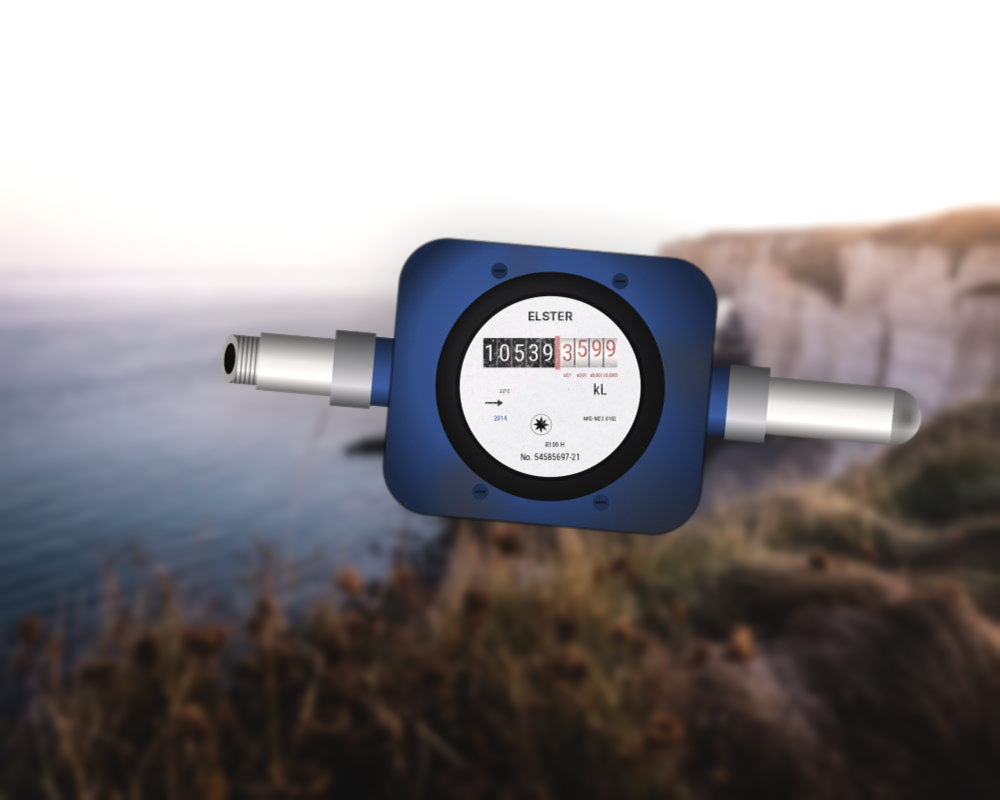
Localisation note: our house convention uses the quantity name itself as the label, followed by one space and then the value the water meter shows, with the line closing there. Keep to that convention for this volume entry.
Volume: 10539.3599 kL
